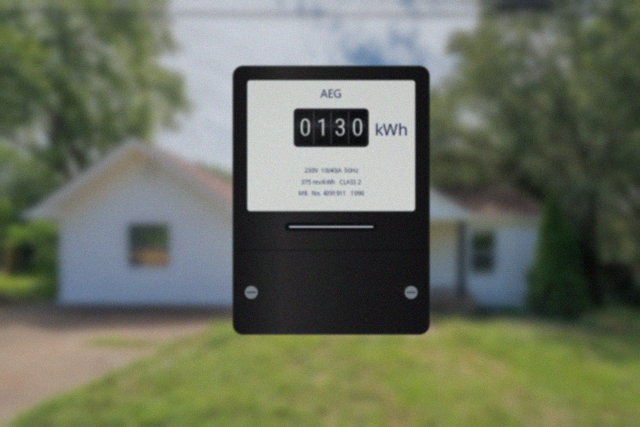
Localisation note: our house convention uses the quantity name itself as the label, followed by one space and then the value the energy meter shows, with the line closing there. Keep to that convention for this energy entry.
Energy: 130 kWh
